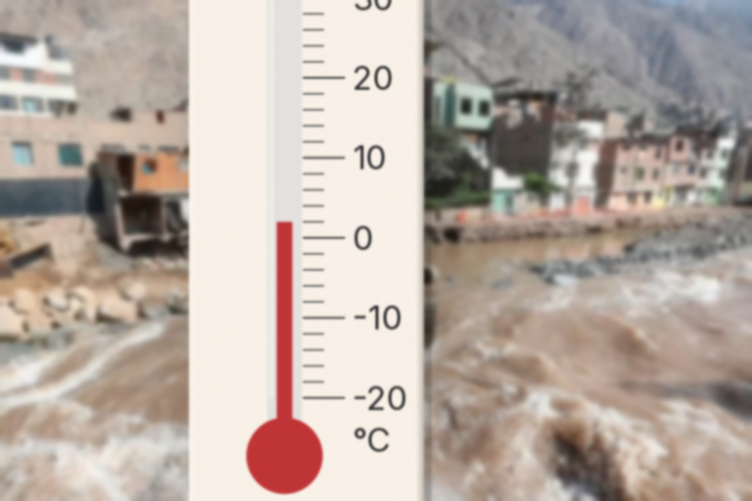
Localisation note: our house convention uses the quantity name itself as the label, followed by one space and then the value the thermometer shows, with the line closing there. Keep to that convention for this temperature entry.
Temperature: 2 °C
